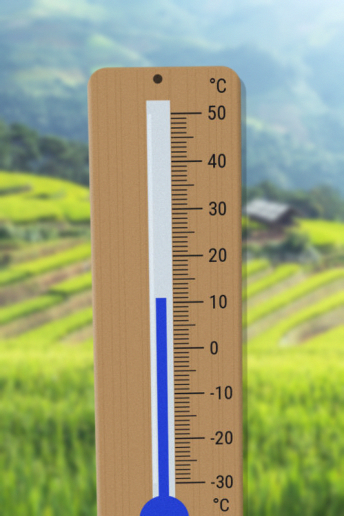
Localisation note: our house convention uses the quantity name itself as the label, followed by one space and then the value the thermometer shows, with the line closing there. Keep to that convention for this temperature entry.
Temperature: 11 °C
